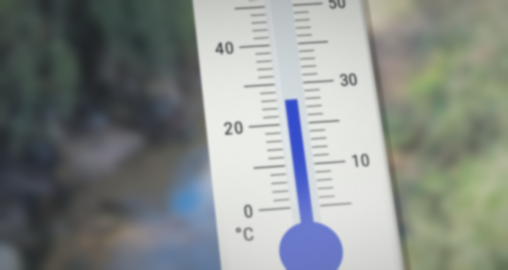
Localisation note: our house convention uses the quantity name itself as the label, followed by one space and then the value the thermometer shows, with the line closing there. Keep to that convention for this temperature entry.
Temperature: 26 °C
